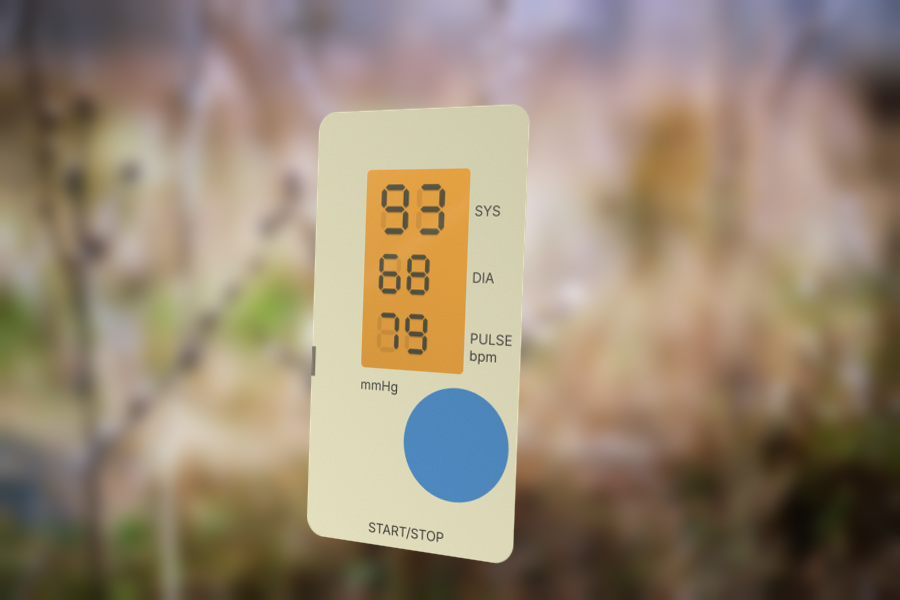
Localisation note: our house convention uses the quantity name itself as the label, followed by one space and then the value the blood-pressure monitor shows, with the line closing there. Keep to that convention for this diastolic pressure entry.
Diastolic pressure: 68 mmHg
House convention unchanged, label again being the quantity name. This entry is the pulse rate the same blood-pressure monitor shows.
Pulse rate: 79 bpm
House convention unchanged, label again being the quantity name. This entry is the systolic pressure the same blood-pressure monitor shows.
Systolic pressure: 93 mmHg
